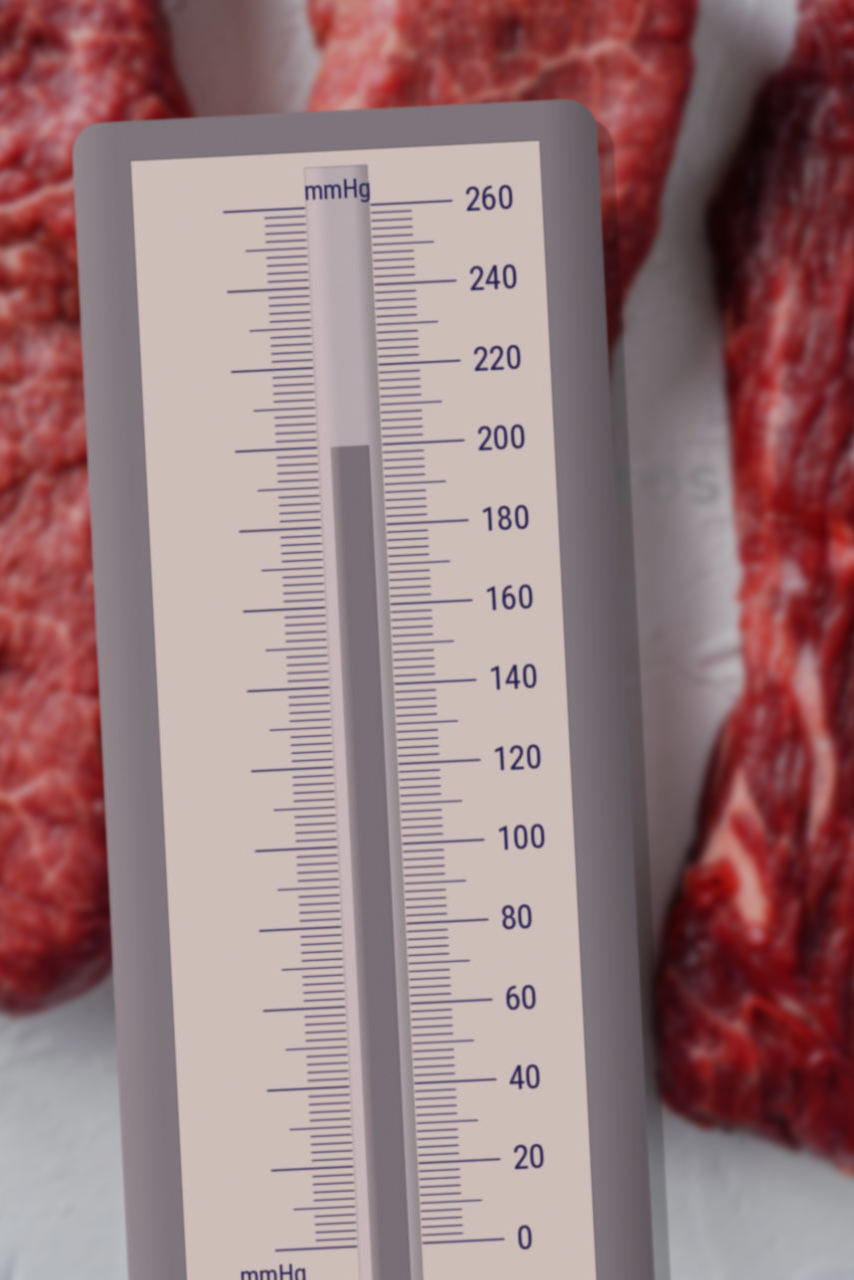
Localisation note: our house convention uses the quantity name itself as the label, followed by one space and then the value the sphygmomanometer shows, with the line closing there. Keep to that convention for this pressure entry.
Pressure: 200 mmHg
